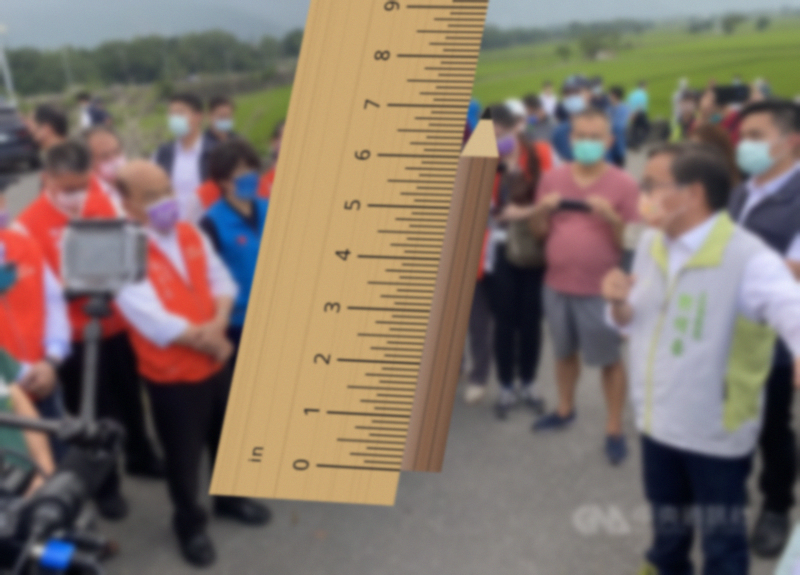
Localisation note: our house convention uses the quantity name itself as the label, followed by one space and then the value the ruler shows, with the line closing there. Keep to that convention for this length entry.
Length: 7 in
